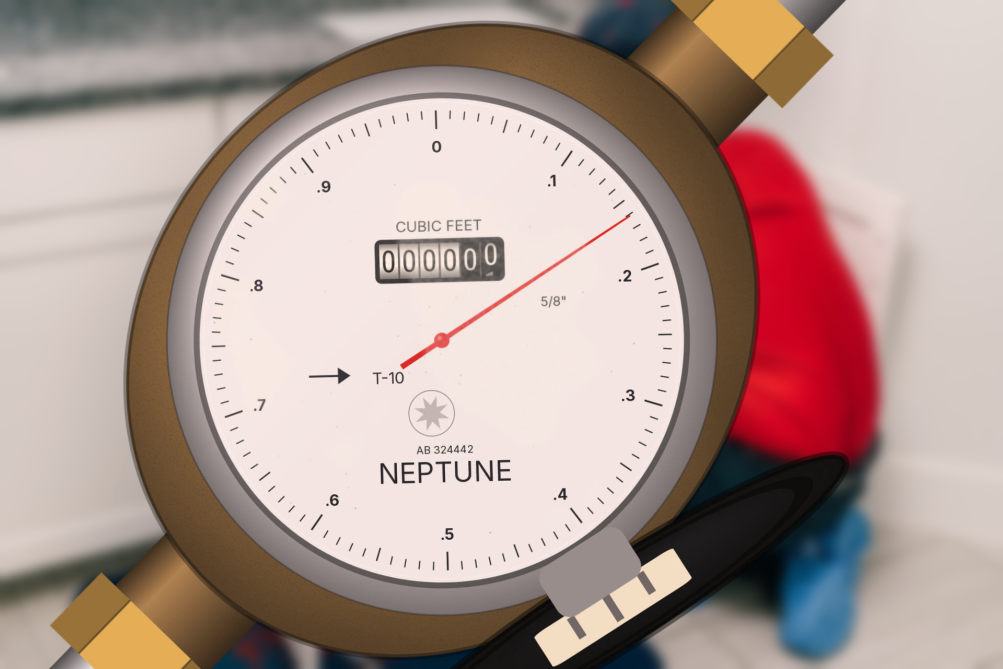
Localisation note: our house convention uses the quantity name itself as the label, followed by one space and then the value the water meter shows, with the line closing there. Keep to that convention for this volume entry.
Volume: 0.16 ft³
